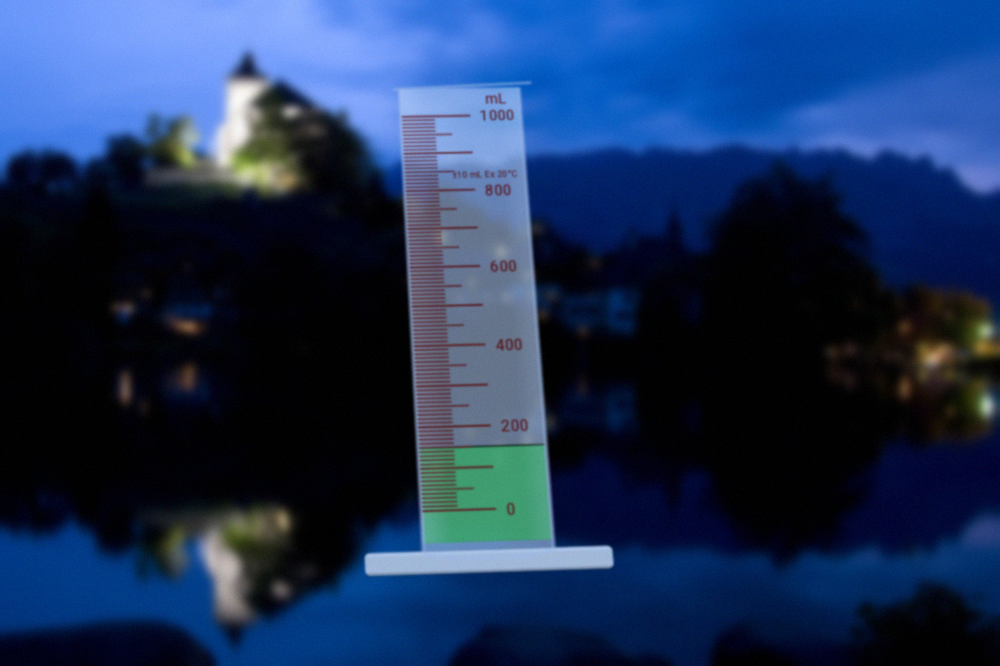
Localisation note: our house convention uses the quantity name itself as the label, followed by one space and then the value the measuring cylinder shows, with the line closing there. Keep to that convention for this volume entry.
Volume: 150 mL
